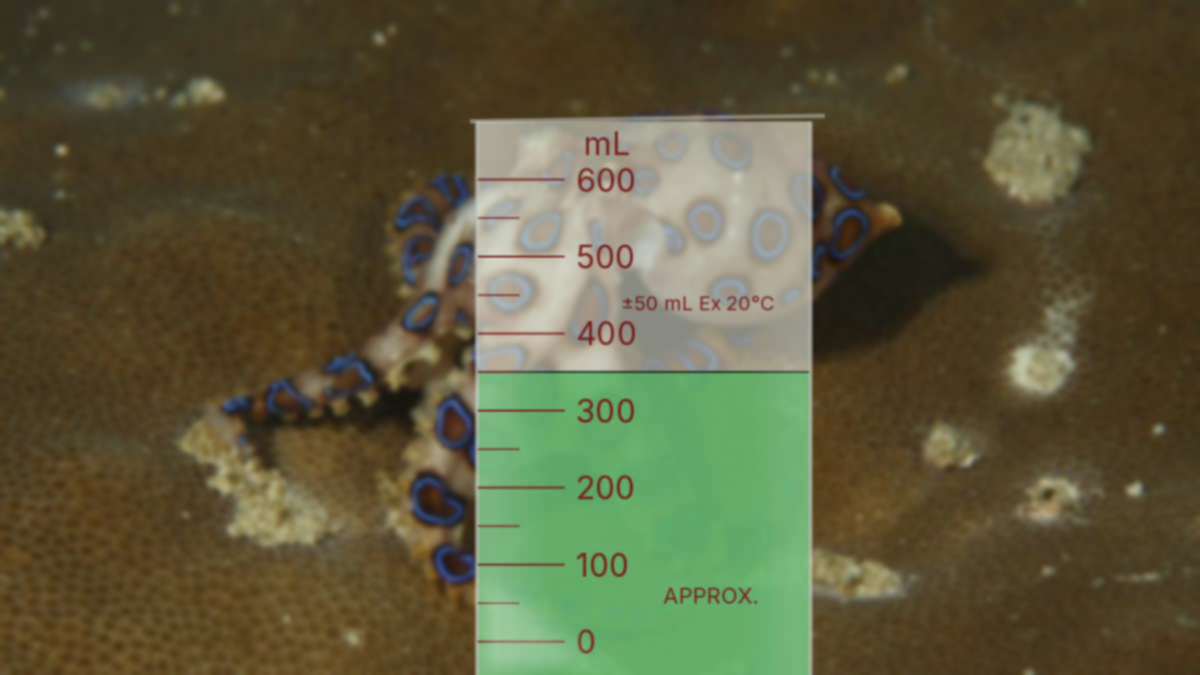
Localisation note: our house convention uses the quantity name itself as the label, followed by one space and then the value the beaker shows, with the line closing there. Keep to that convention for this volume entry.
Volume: 350 mL
